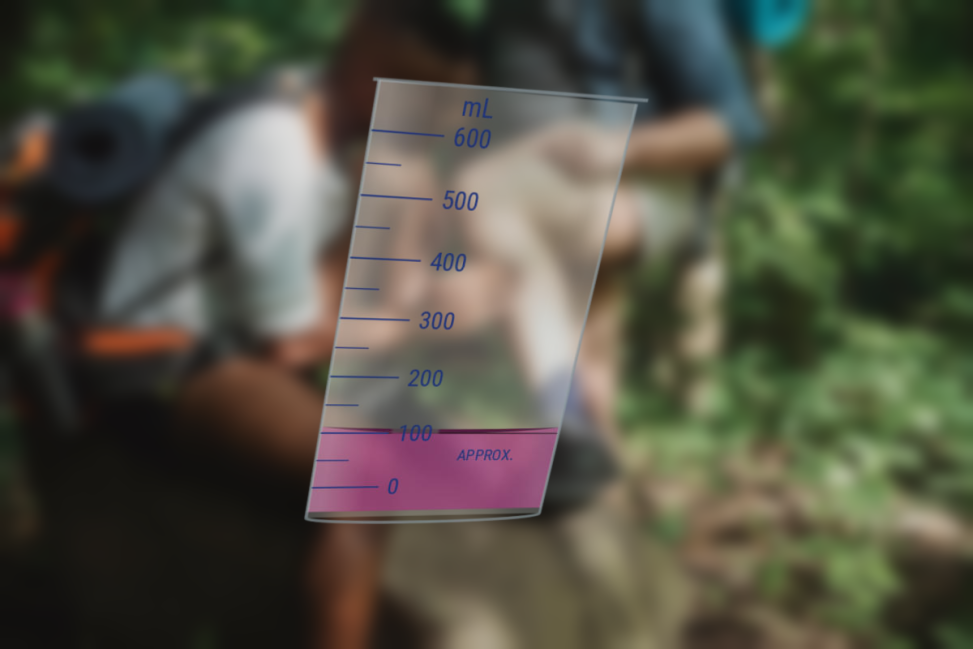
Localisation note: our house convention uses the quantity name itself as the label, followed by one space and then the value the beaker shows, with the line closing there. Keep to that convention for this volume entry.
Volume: 100 mL
